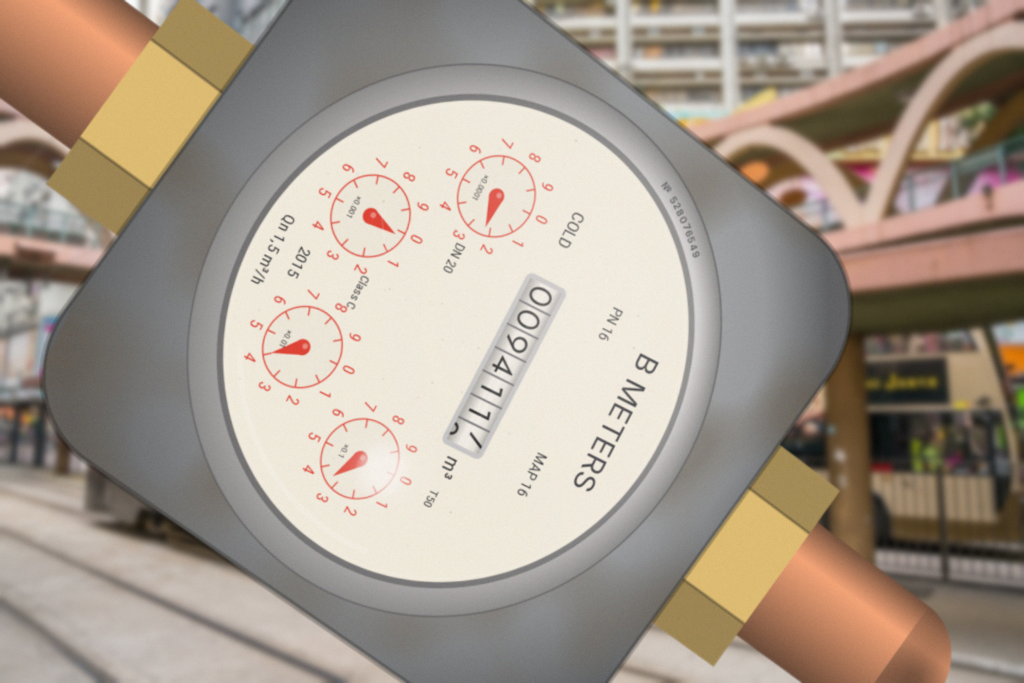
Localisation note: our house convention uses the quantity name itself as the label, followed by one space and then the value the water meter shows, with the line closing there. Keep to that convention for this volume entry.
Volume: 94117.3402 m³
